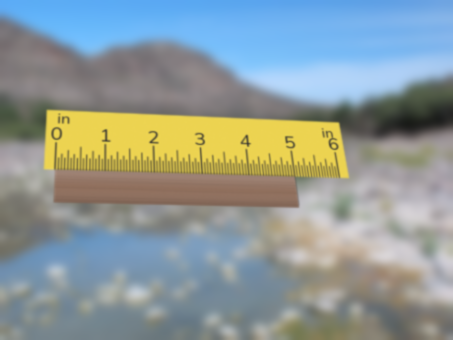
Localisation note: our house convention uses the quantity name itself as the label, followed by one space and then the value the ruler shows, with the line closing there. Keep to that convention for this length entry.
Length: 5 in
